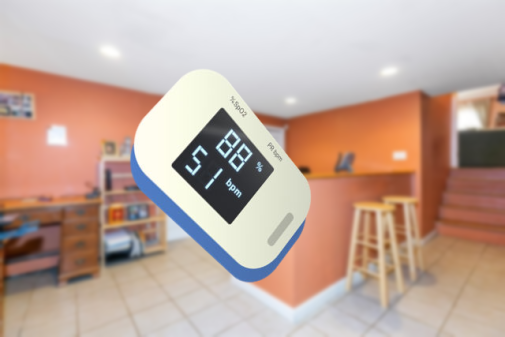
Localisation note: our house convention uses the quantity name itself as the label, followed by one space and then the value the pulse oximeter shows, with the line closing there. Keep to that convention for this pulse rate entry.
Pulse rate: 51 bpm
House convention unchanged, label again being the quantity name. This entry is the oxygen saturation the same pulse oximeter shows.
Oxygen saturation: 88 %
